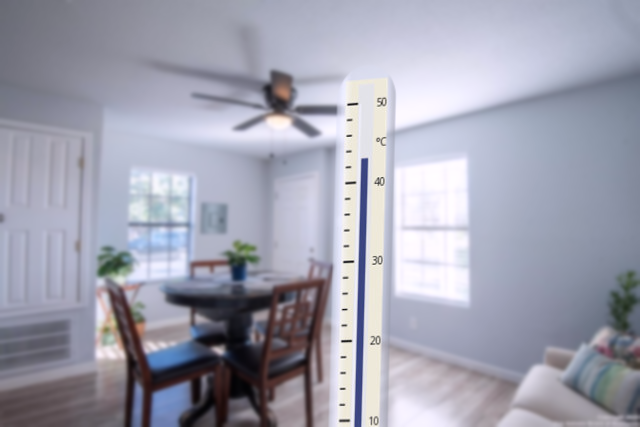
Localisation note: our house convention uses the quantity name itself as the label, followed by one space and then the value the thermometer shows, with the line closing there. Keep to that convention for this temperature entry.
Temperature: 43 °C
